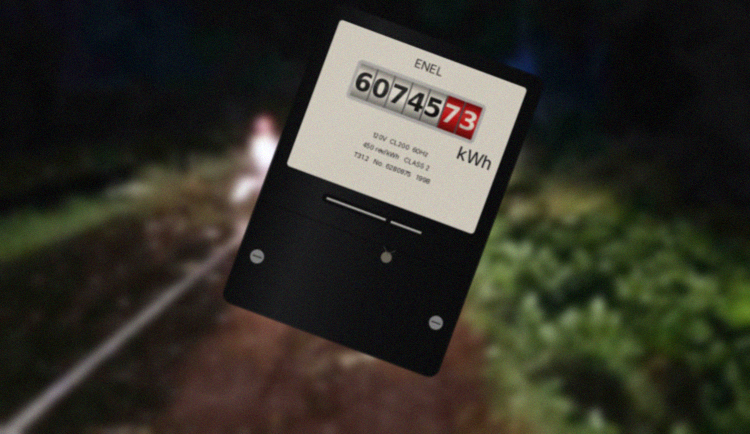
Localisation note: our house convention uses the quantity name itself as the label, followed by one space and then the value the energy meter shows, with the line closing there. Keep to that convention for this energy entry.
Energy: 60745.73 kWh
